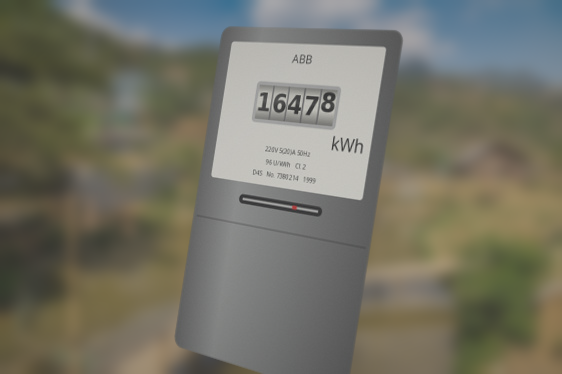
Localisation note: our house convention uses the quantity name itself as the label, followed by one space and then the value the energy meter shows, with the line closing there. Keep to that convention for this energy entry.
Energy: 16478 kWh
